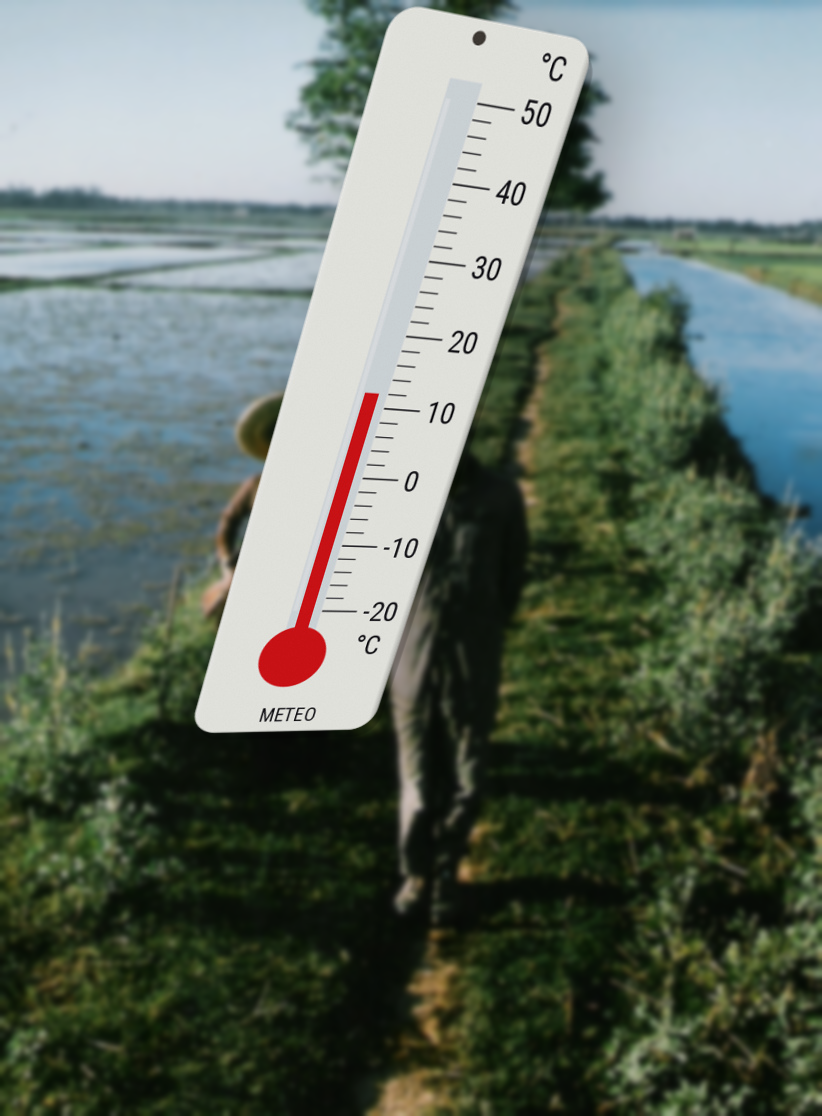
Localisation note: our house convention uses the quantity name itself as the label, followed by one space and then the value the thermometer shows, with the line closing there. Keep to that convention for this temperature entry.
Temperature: 12 °C
